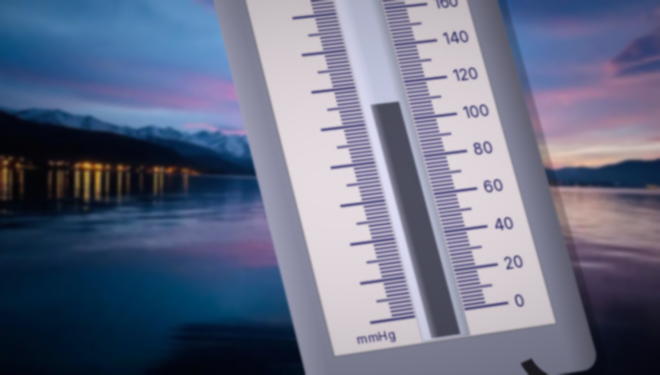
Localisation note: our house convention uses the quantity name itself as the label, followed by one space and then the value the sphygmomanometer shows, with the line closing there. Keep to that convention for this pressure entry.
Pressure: 110 mmHg
